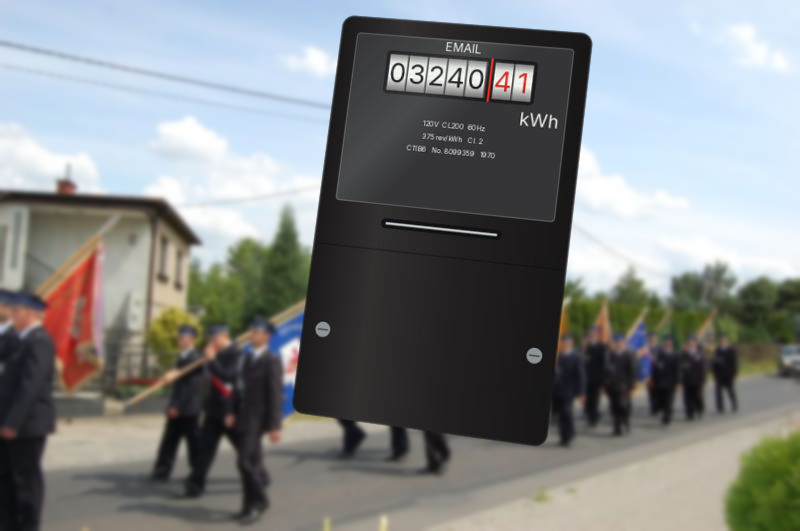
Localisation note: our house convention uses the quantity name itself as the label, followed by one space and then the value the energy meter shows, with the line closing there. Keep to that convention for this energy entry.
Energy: 3240.41 kWh
